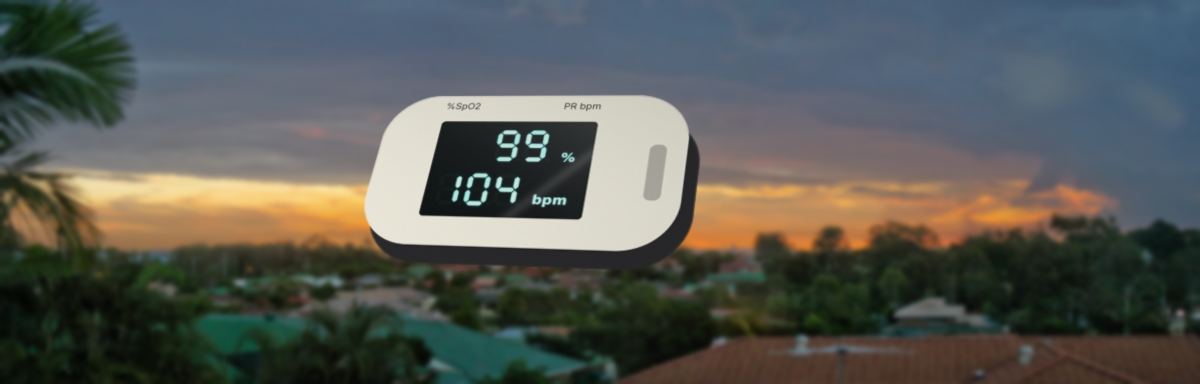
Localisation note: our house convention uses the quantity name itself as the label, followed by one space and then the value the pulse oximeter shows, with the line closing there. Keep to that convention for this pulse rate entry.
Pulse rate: 104 bpm
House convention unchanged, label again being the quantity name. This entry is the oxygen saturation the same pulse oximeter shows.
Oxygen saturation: 99 %
